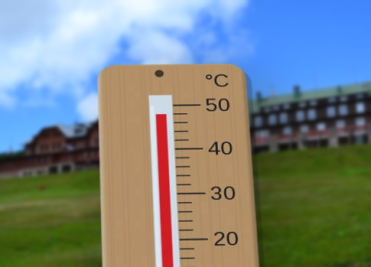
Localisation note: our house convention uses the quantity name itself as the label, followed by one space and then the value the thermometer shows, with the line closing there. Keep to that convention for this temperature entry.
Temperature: 48 °C
